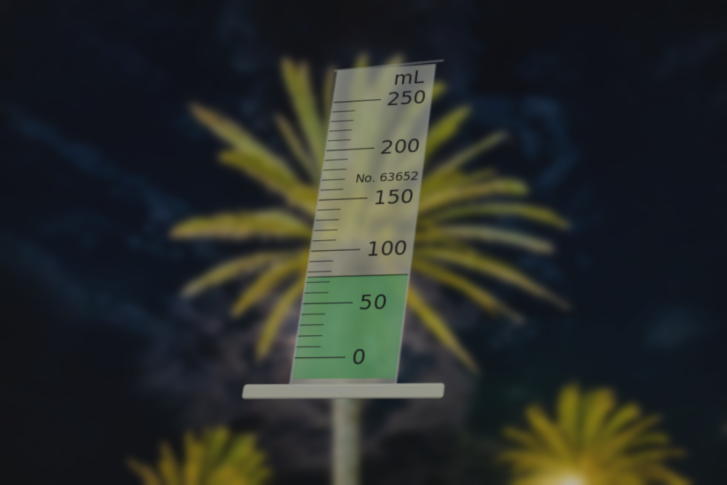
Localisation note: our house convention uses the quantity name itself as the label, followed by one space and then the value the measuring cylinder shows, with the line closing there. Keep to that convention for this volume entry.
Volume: 75 mL
